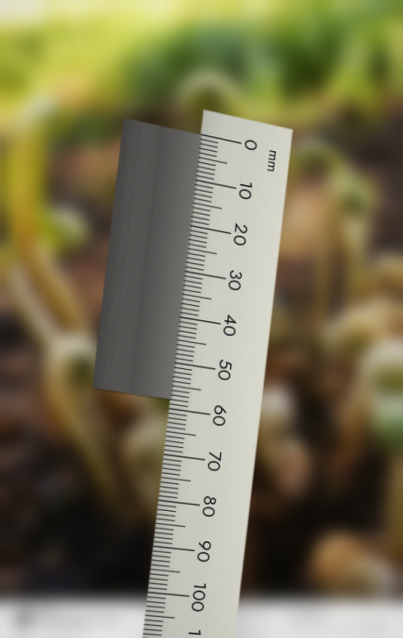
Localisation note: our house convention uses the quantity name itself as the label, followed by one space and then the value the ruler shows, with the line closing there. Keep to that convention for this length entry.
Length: 58 mm
